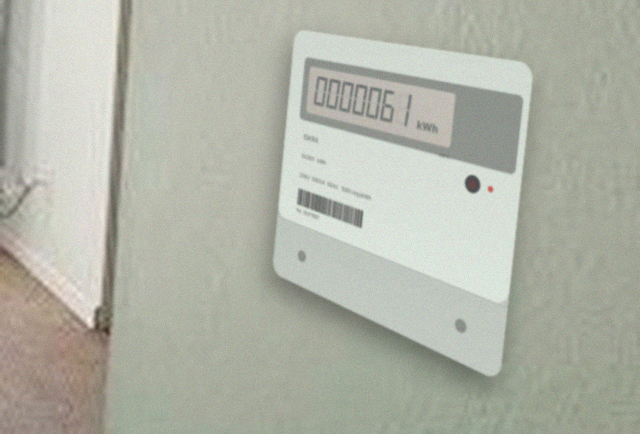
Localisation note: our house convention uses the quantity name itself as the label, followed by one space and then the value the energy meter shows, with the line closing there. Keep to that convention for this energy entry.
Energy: 61 kWh
